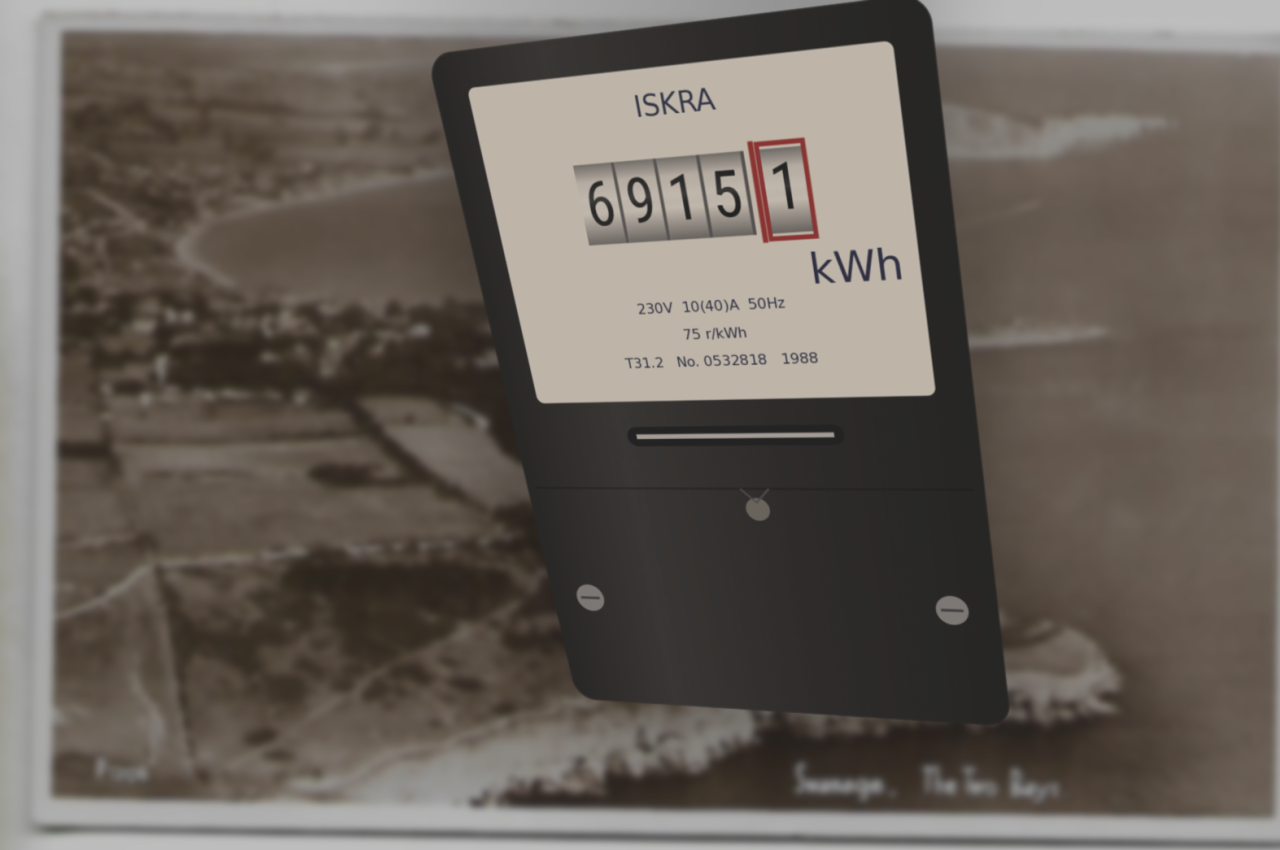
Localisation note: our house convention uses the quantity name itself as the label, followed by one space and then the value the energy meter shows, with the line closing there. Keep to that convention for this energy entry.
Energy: 6915.1 kWh
